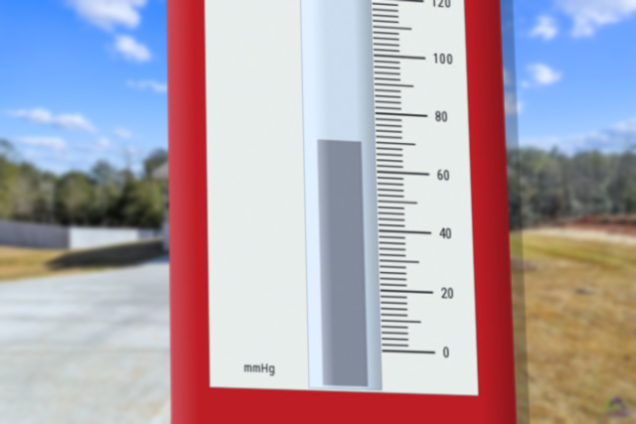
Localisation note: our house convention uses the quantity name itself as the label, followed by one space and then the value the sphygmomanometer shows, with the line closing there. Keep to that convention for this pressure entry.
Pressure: 70 mmHg
